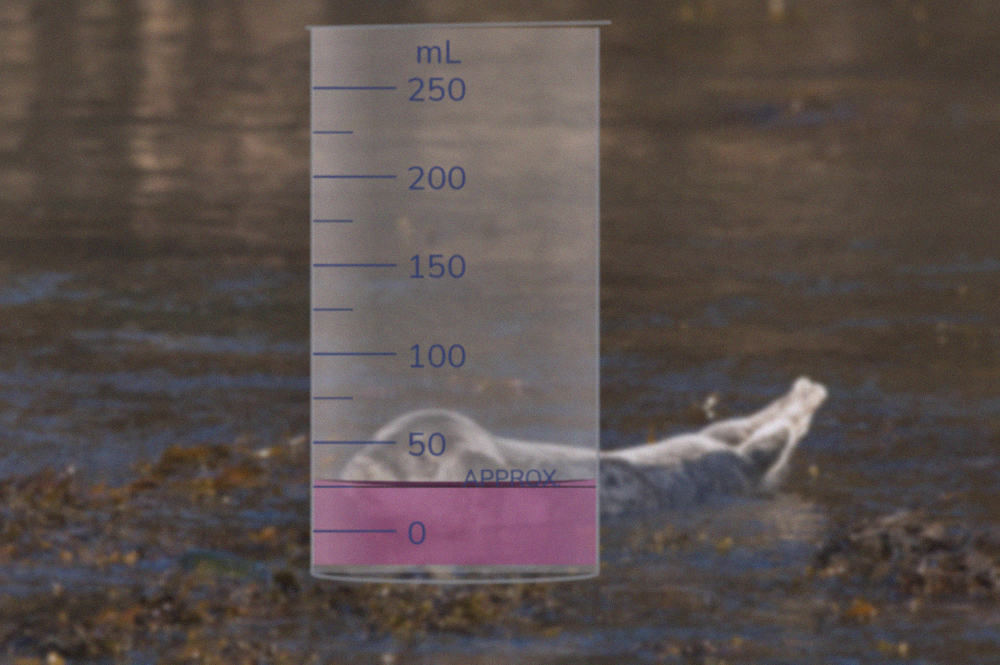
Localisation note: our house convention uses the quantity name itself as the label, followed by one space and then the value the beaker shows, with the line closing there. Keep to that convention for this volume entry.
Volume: 25 mL
